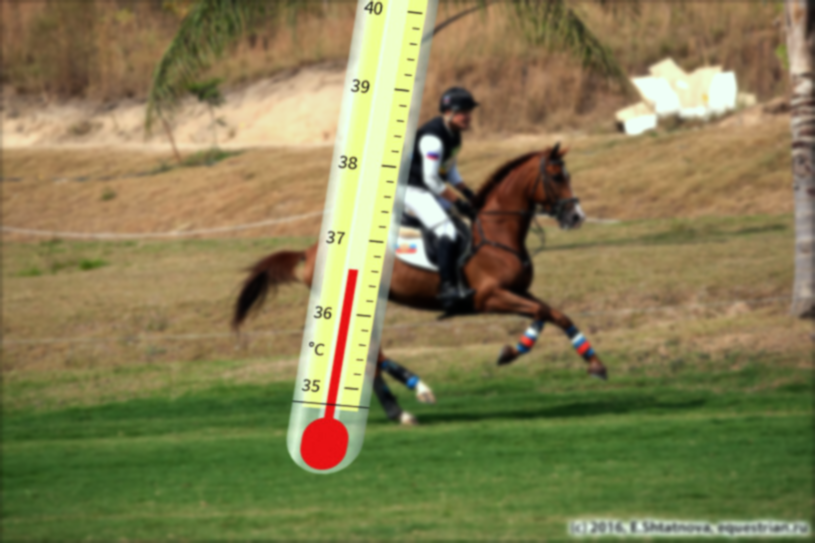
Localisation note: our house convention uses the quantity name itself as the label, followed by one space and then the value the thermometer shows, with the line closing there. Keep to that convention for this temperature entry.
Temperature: 36.6 °C
